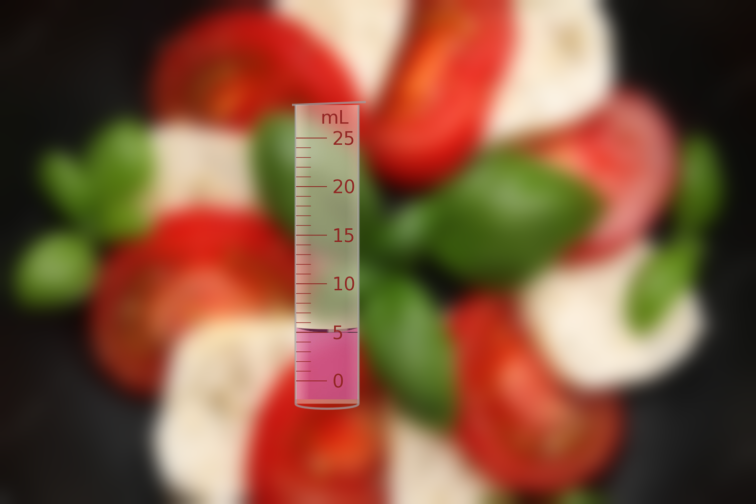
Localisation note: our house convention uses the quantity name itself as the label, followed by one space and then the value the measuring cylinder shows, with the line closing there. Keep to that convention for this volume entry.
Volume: 5 mL
